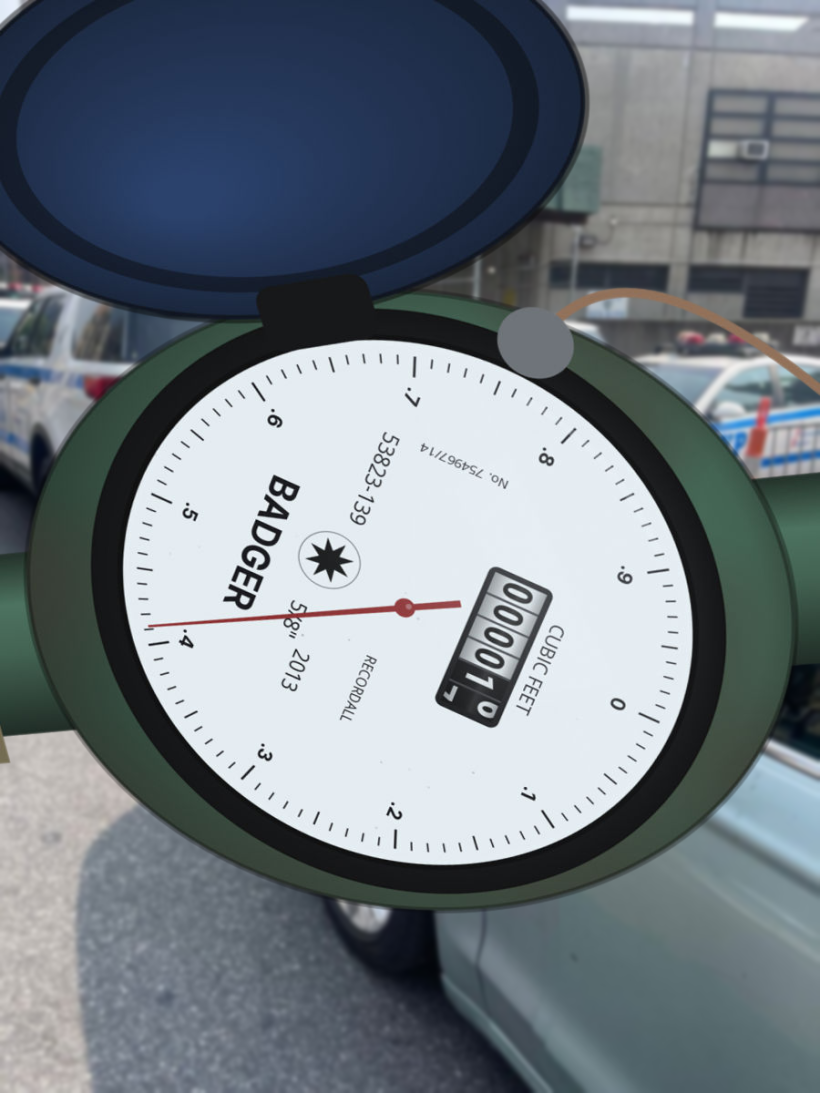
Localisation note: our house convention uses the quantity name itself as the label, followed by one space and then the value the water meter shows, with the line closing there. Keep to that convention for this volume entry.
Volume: 16.41 ft³
